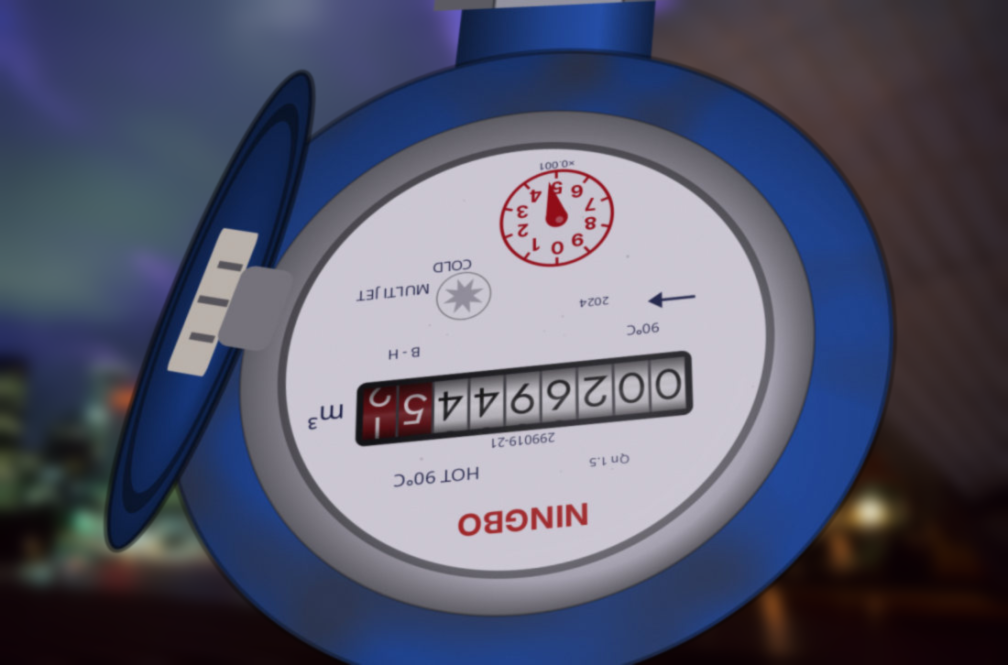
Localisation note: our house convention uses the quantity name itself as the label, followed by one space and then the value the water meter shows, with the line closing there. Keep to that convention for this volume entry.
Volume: 26944.514 m³
